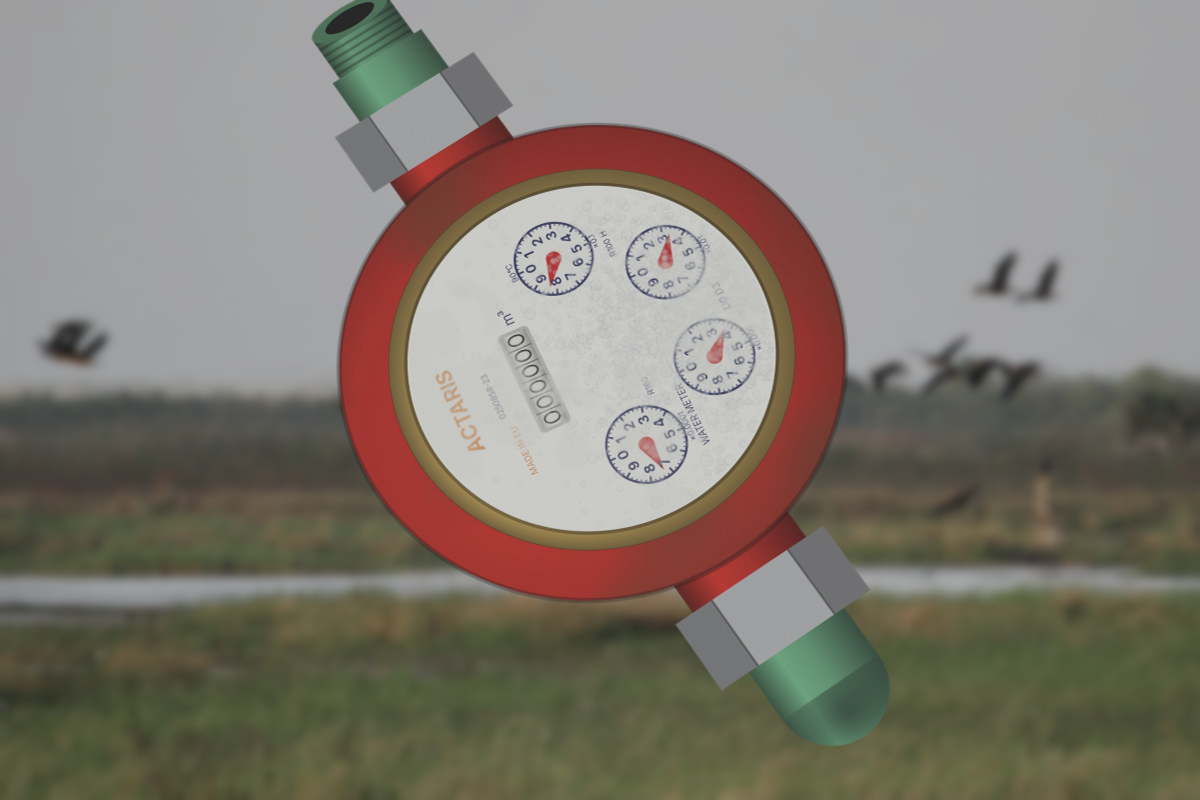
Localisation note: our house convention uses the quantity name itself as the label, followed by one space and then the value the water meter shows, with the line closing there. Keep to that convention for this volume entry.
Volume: 0.8337 m³
